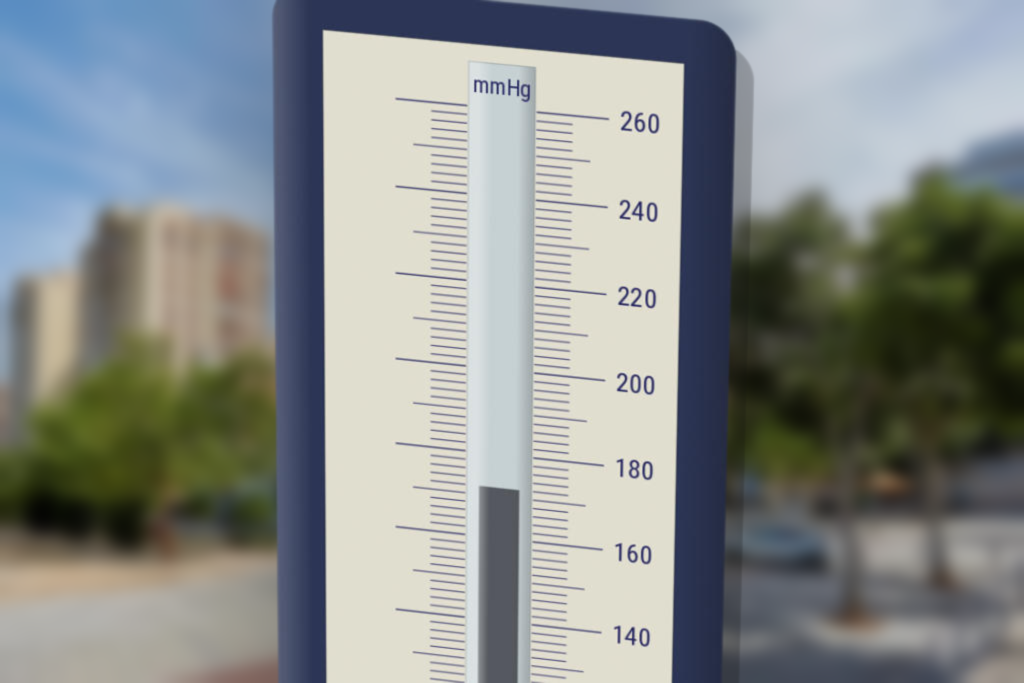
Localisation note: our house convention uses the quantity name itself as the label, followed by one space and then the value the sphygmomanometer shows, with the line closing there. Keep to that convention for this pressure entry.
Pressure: 172 mmHg
